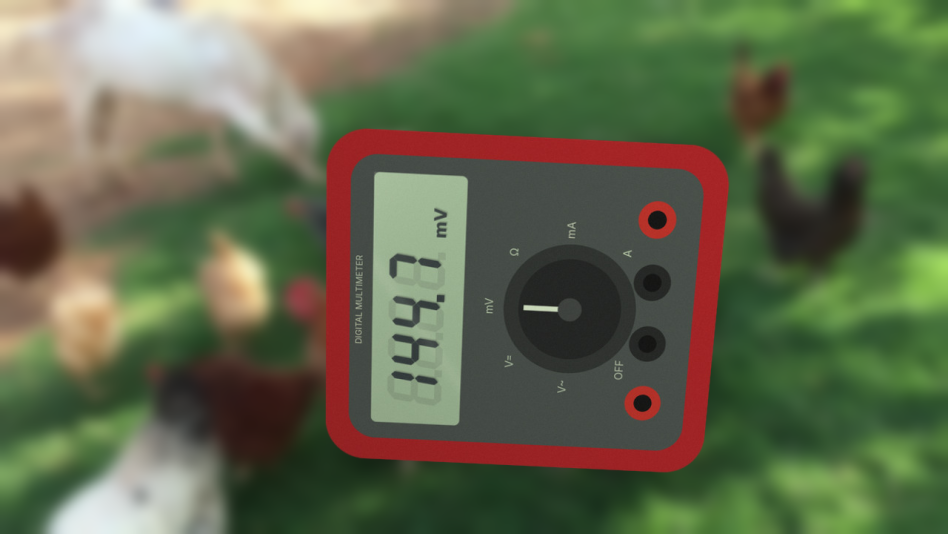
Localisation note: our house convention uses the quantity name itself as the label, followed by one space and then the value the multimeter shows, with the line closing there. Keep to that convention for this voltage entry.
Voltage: 144.7 mV
